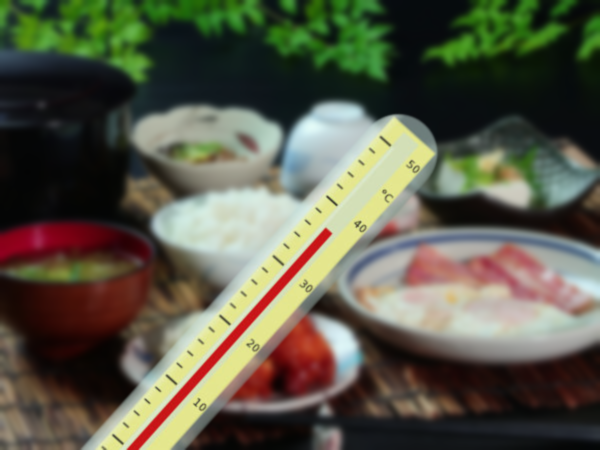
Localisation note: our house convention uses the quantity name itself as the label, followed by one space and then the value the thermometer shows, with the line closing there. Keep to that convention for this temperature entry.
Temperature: 37 °C
